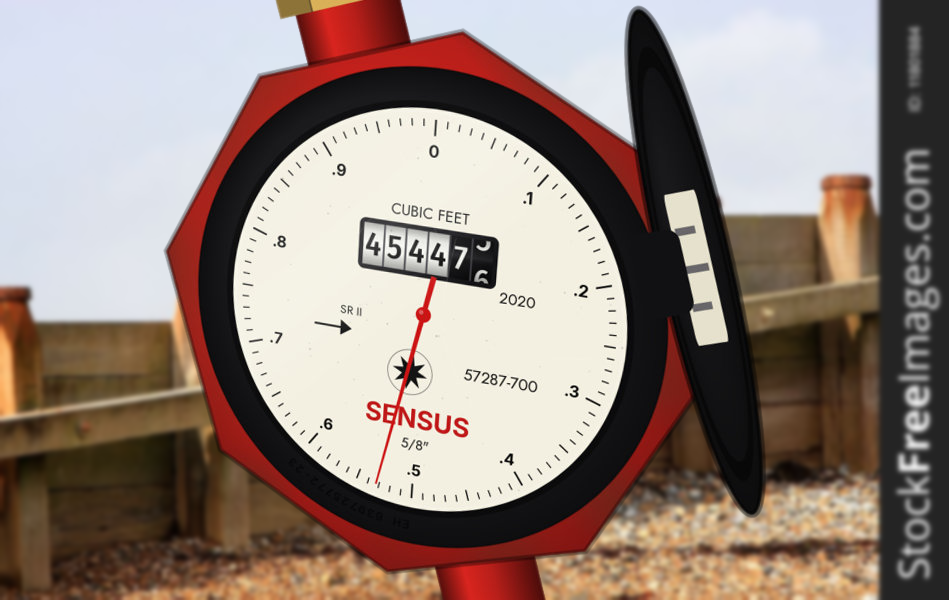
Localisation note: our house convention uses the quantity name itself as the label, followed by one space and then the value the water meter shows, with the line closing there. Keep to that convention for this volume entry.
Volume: 454475.53 ft³
